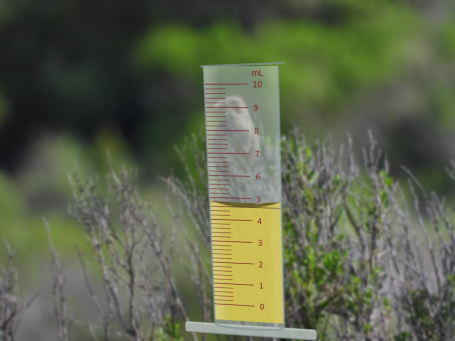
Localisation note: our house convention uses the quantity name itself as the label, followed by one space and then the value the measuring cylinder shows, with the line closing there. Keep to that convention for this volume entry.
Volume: 4.6 mL
